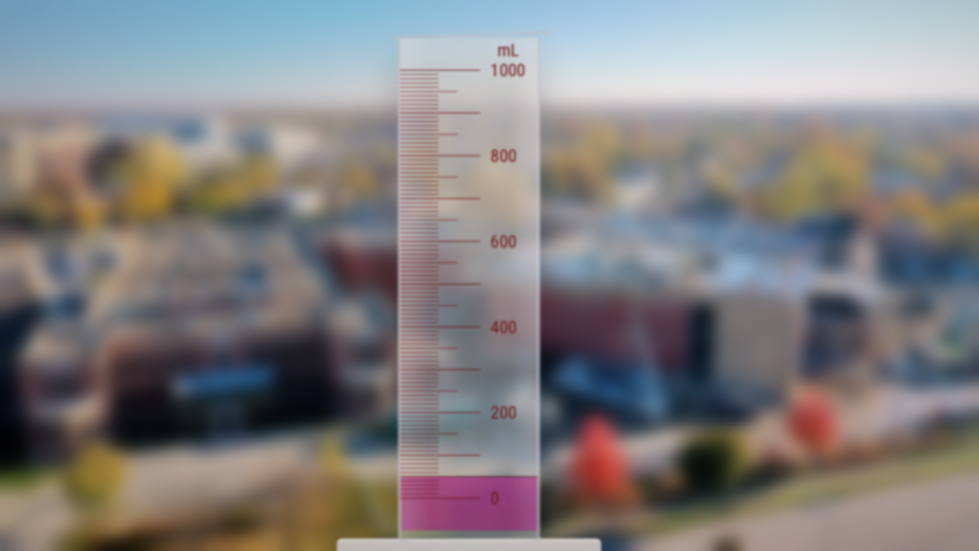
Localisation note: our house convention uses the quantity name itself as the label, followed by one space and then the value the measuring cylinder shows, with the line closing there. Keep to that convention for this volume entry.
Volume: 50 mL
